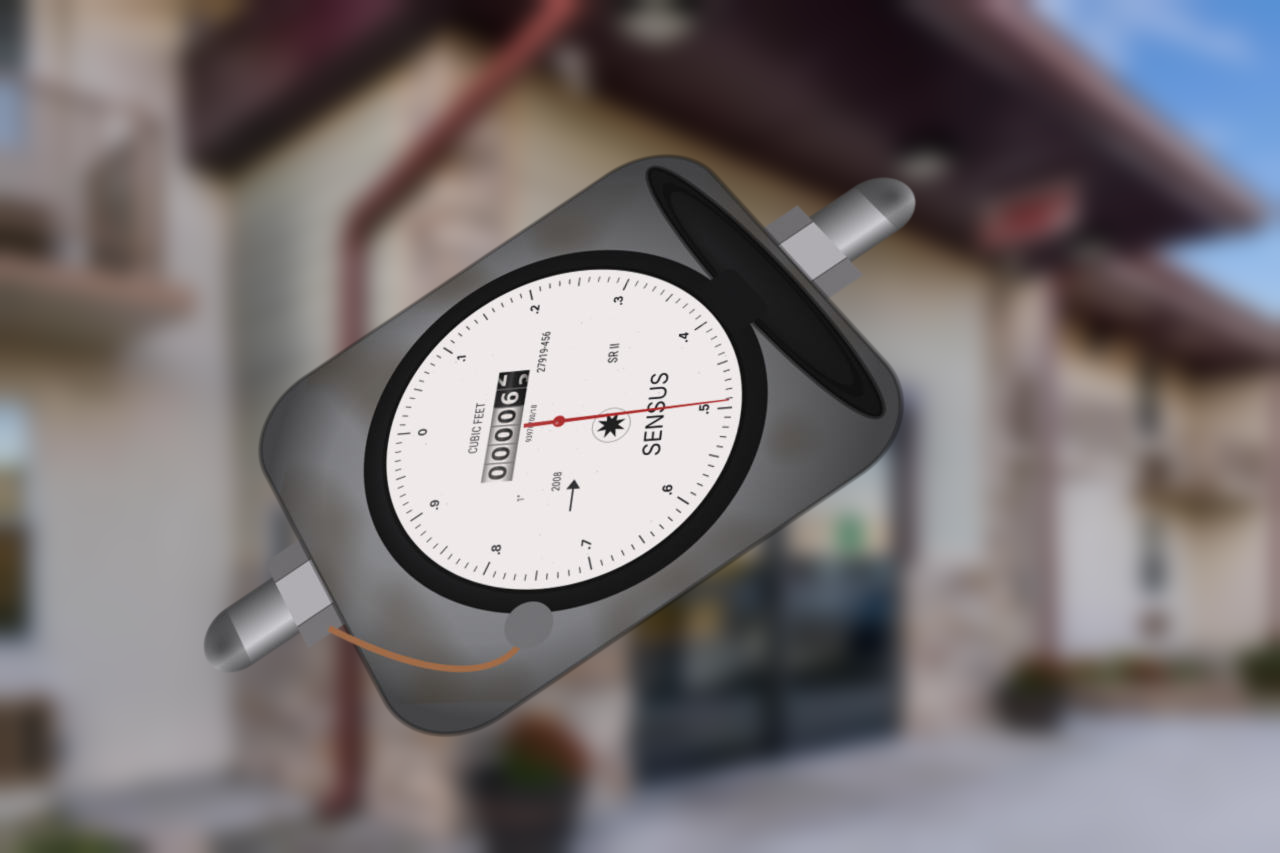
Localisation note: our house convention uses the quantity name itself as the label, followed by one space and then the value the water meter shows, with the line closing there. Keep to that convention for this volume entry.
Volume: 62.49 ft³
